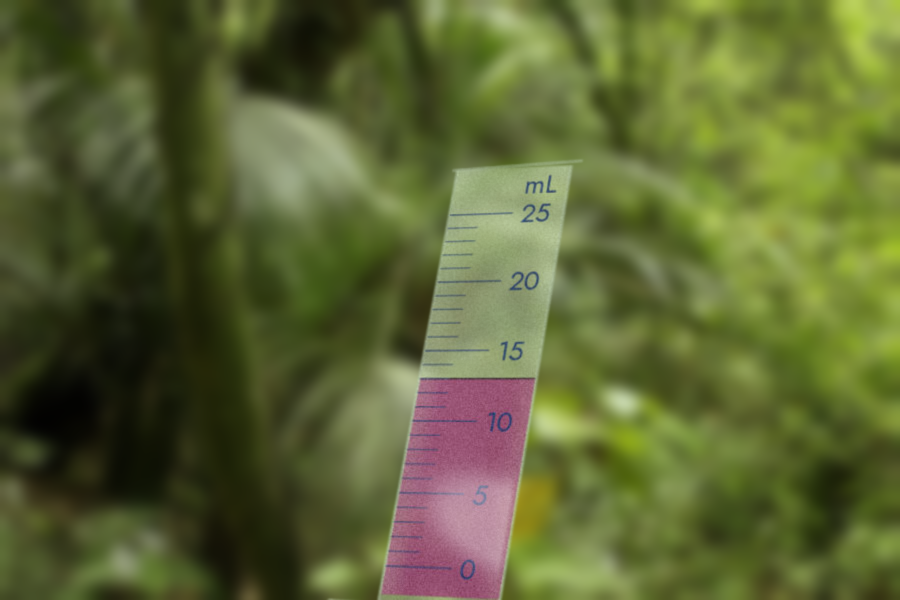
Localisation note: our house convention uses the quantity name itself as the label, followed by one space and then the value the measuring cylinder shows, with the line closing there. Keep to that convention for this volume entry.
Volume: 13 mL
